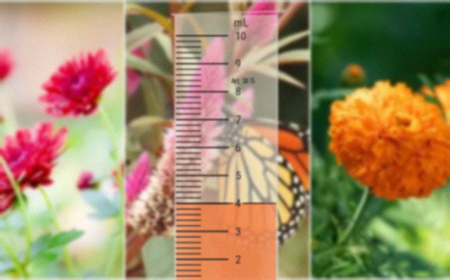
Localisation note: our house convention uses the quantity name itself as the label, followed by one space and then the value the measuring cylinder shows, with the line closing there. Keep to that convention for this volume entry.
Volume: 4 mL
